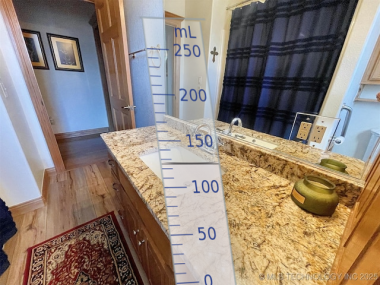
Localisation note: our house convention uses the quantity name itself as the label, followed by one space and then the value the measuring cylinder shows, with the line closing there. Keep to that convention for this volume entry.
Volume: 125 mL
